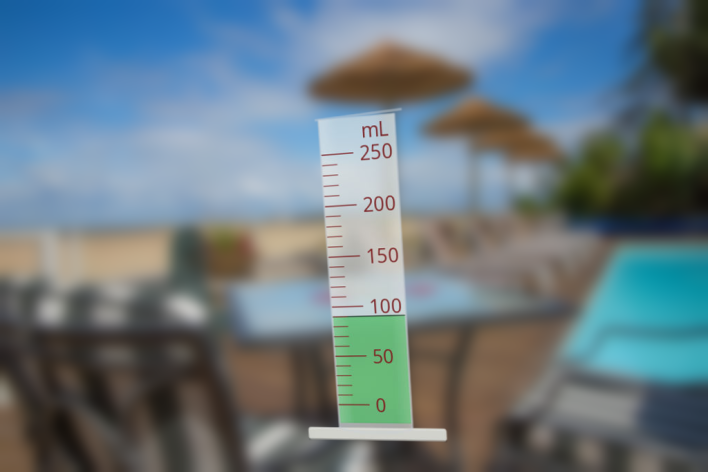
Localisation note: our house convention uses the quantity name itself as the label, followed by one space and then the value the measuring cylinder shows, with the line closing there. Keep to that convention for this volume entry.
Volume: 90 mL
